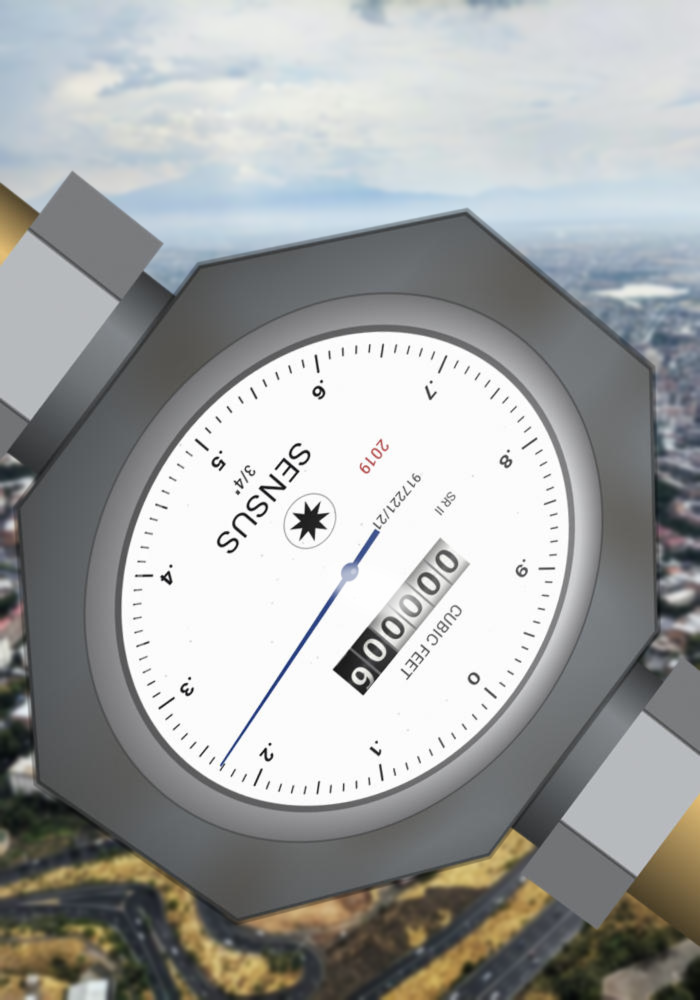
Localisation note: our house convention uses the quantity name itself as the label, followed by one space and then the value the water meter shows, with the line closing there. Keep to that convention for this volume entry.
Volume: 6.23 ft³
